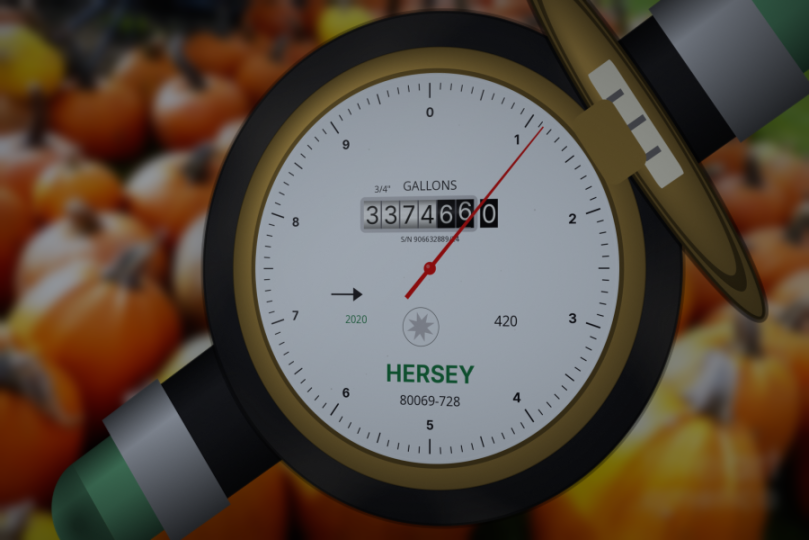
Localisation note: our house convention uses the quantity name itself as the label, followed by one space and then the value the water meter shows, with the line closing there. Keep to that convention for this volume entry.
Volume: 3374661.1 gal
